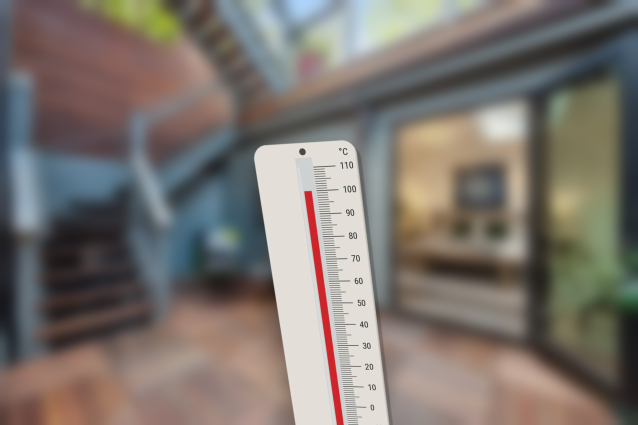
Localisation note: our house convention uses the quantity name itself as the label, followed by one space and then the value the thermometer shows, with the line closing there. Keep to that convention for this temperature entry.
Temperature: 100 °C
